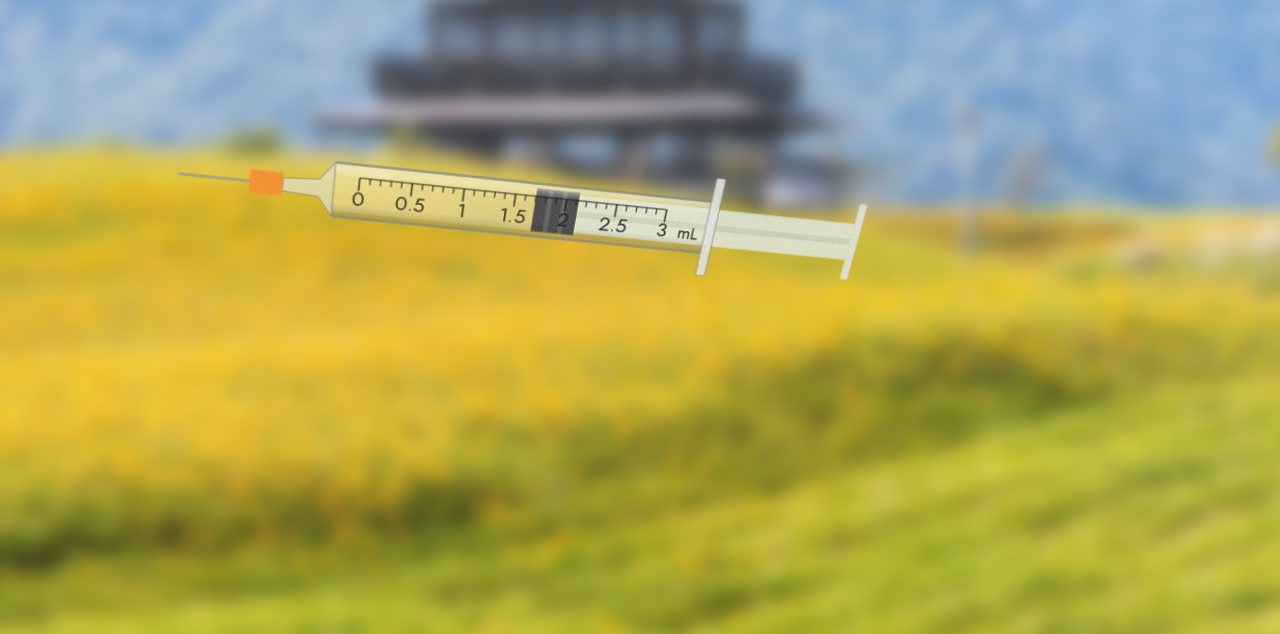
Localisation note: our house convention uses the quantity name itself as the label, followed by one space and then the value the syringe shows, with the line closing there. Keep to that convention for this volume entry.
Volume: 1.7 mL
